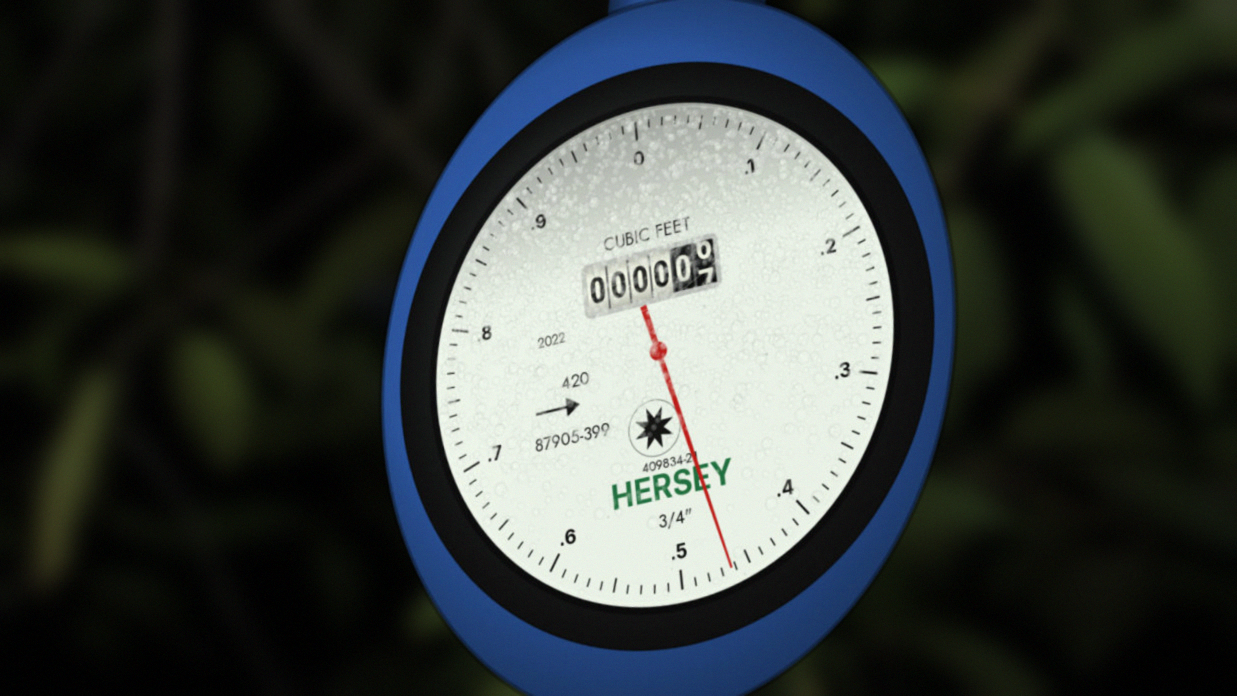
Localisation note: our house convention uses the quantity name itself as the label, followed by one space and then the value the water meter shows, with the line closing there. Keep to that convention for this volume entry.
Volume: 6.46 ft³
